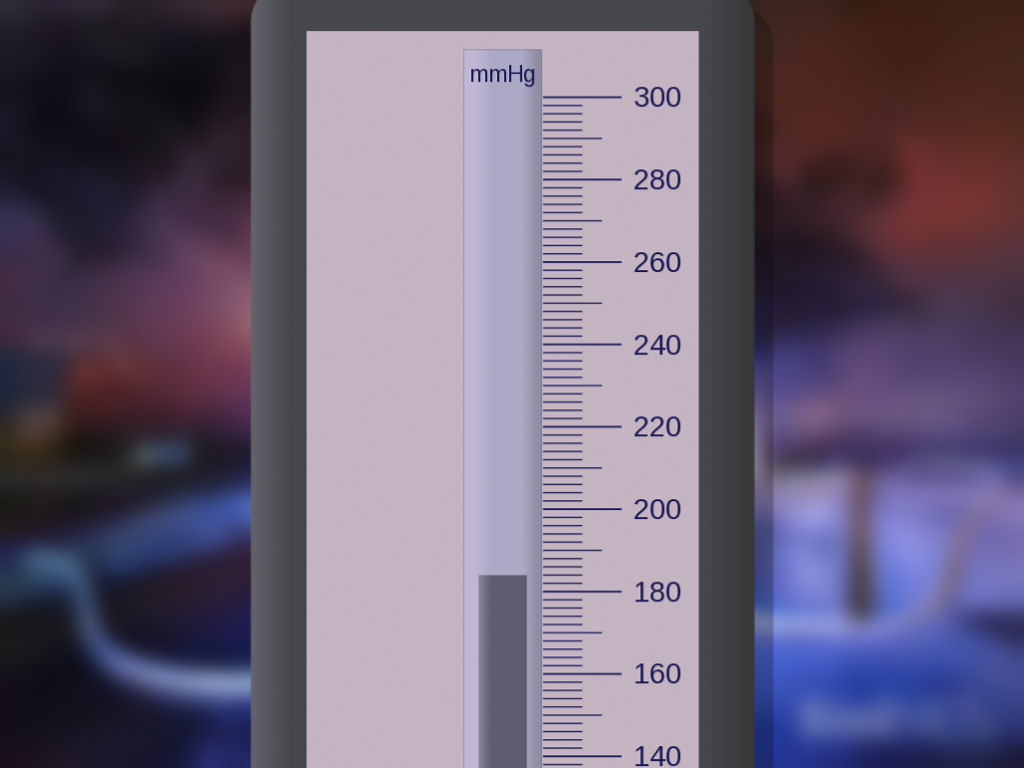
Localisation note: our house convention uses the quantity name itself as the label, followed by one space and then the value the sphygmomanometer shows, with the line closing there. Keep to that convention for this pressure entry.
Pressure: 184 mmHg
